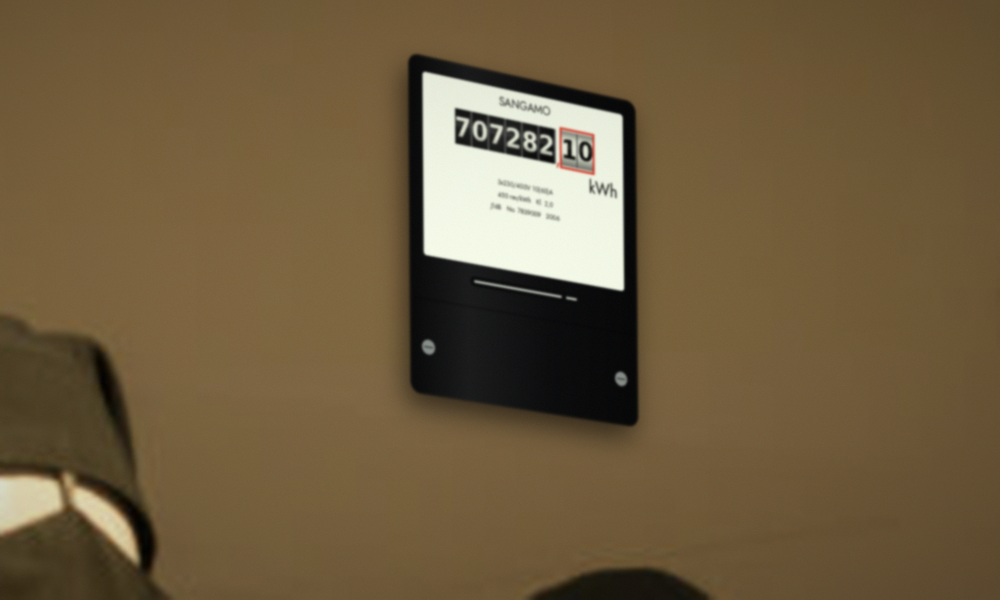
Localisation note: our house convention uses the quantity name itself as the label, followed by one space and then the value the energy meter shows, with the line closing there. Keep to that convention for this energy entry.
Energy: 707282.10 kWh
